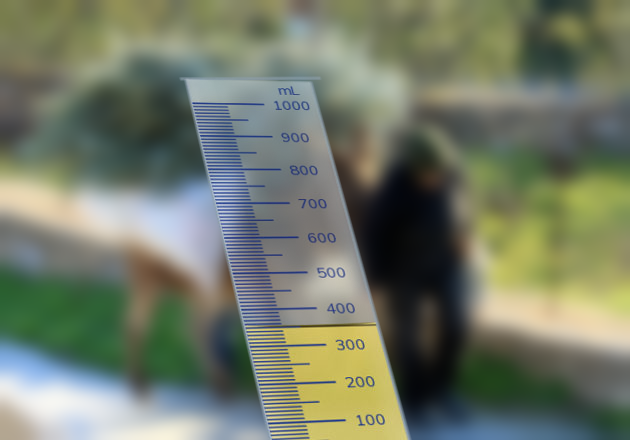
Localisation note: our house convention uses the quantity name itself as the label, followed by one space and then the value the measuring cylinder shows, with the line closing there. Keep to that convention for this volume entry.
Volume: 350 mL
